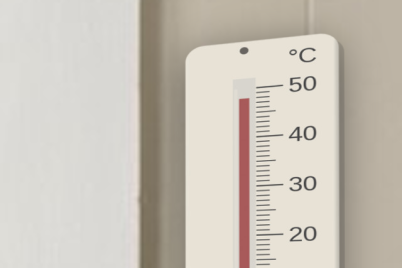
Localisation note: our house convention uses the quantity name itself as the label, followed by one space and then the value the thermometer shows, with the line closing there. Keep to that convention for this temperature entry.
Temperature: 48 °C
